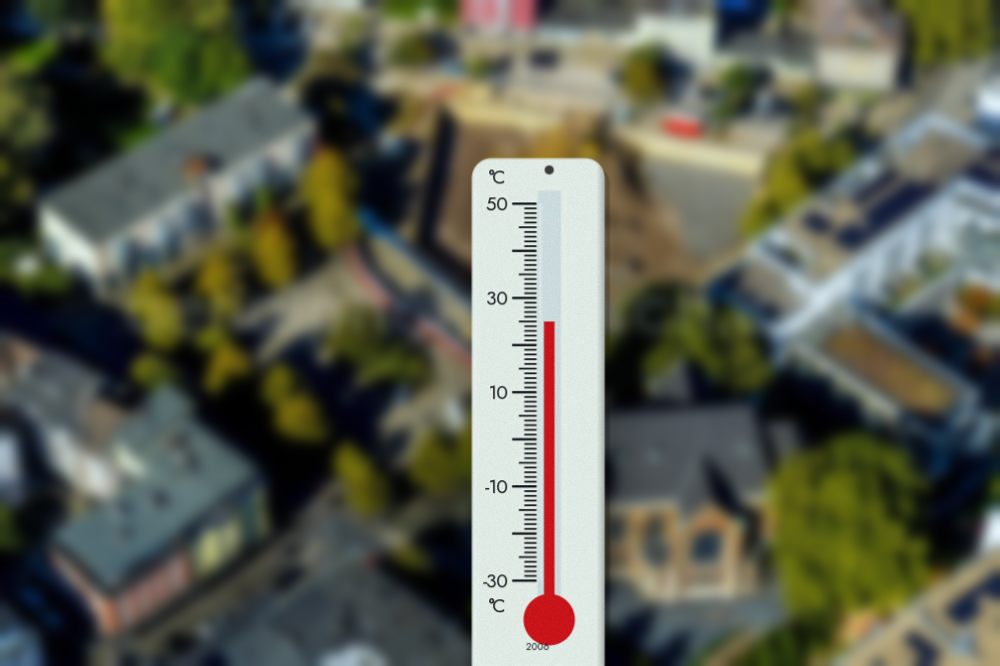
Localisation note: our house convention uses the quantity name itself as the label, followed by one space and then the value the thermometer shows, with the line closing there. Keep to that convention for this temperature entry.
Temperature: 25 °C
